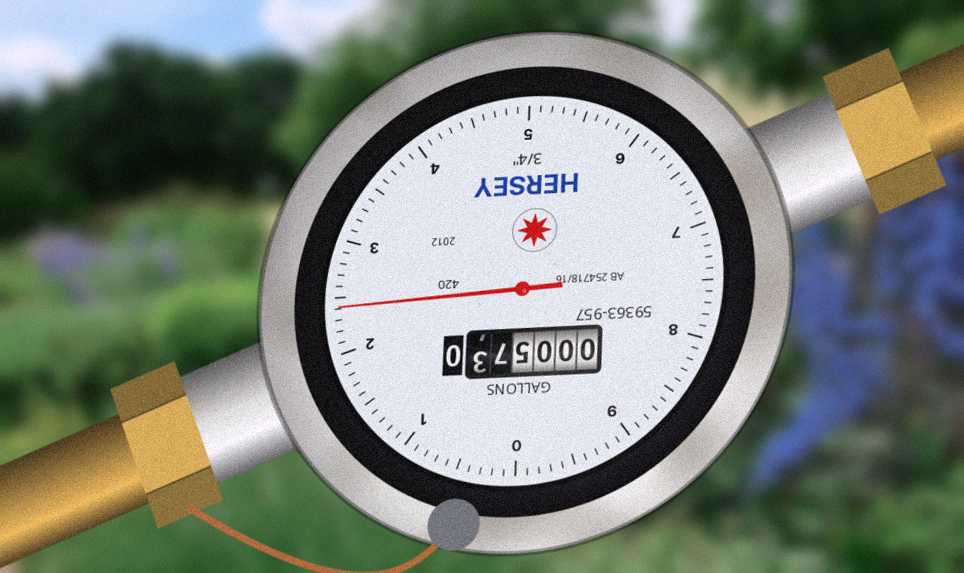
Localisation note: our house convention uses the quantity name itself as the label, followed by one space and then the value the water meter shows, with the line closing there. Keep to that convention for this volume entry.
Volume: 5732.4 gal
